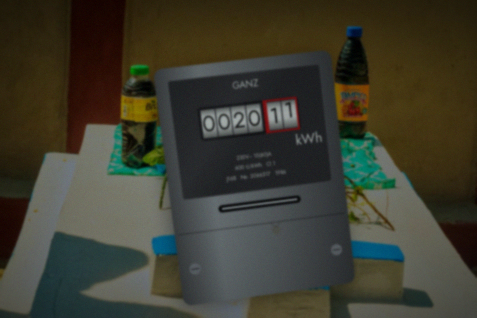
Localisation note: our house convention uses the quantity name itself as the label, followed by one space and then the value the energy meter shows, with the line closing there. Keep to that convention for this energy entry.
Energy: 20.11 kWh
